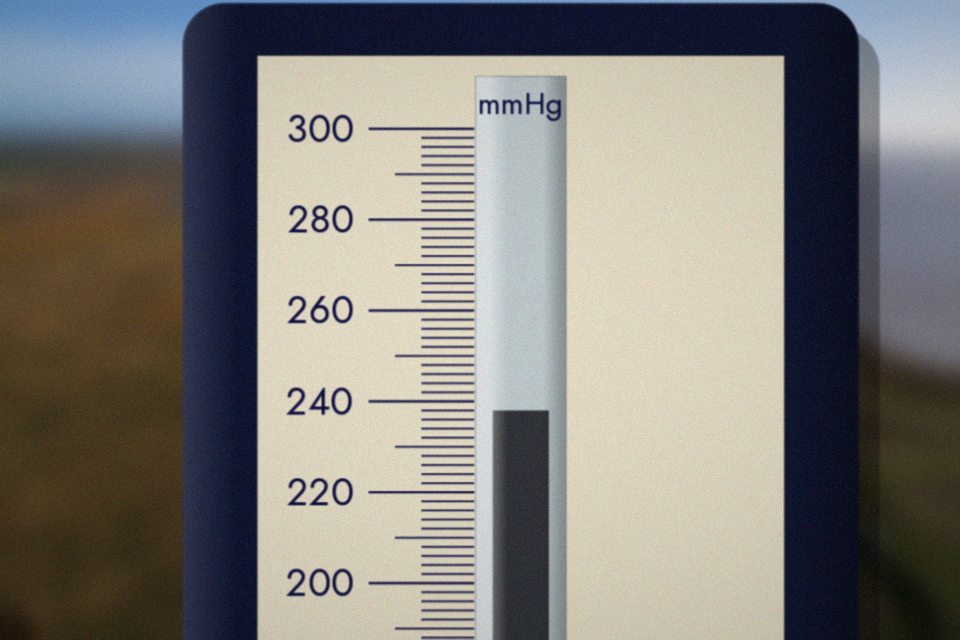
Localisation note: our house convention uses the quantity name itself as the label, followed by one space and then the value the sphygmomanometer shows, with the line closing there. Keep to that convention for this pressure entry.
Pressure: 238 mmHg
